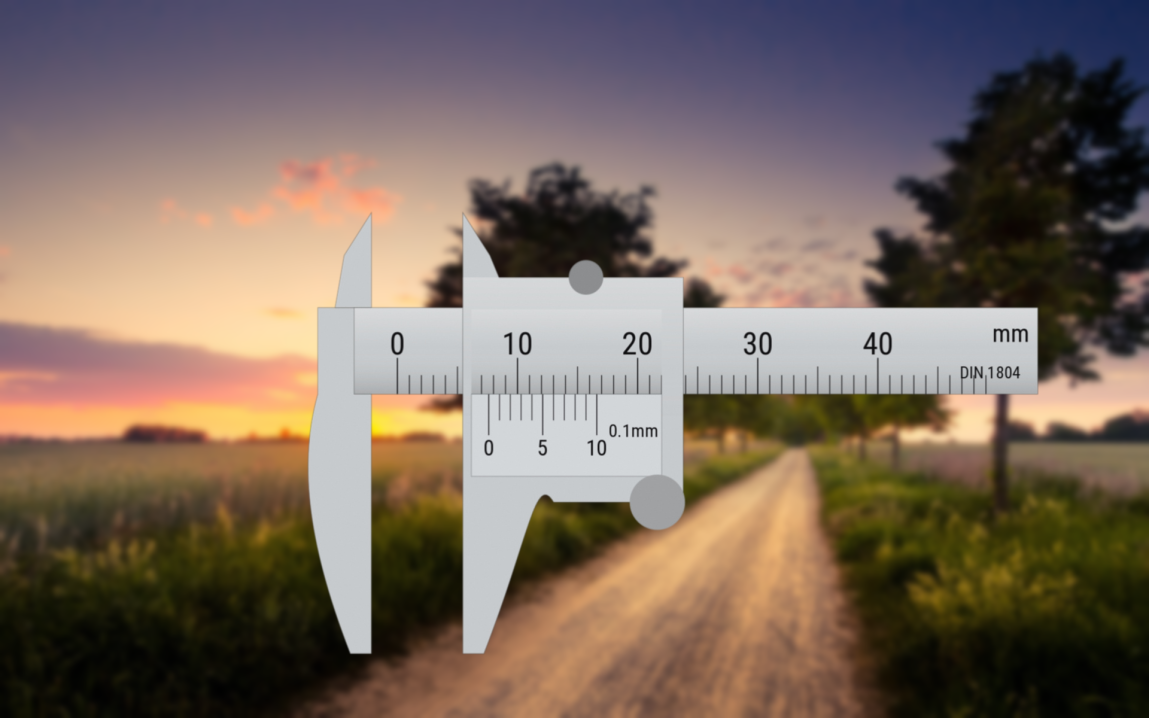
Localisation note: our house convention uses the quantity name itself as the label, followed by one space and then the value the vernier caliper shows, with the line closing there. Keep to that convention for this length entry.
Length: 7.6 mm
